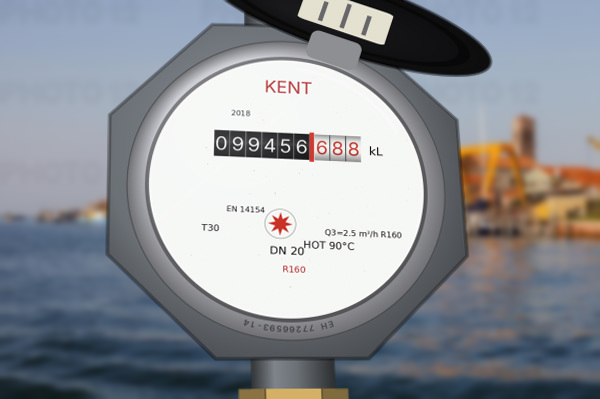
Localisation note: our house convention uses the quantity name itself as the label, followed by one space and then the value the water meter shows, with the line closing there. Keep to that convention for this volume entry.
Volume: 99456.688 kL
